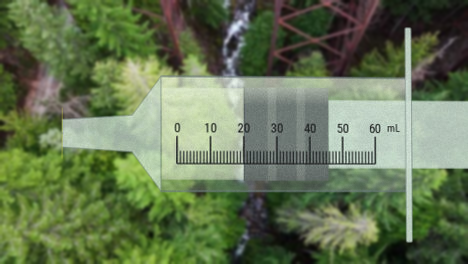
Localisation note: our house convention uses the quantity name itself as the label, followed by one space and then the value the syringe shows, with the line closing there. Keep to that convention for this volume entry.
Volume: 20 mL
